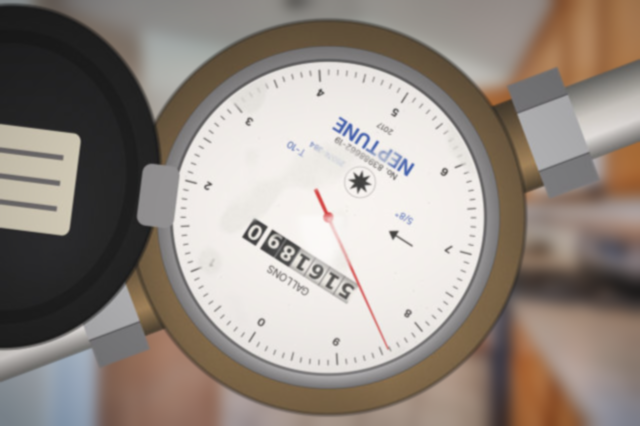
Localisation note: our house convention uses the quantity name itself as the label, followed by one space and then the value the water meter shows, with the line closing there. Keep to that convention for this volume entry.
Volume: 5161888.4 gal
